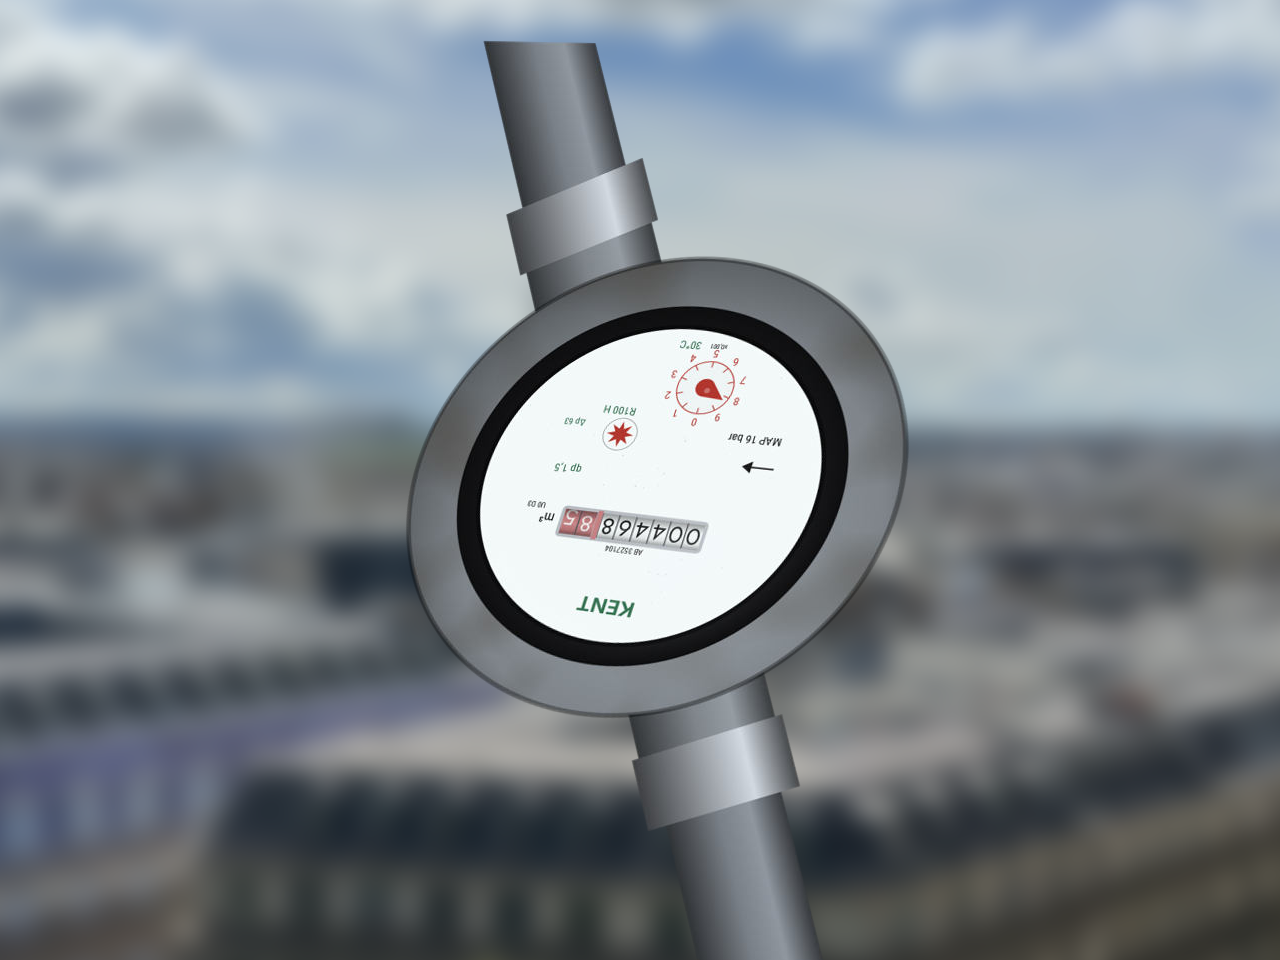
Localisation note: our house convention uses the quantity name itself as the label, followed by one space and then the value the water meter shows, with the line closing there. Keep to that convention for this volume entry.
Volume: 4468.848 m³
